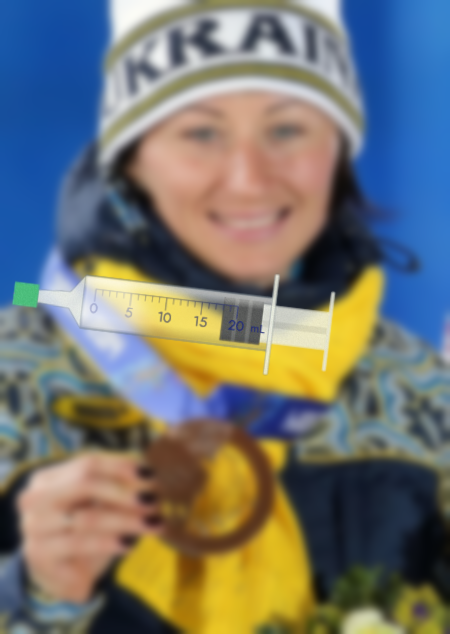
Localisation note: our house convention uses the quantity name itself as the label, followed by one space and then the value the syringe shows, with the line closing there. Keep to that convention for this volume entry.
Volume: 18 mL
